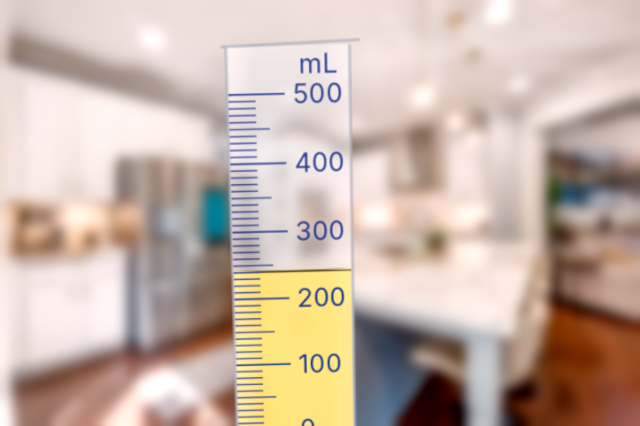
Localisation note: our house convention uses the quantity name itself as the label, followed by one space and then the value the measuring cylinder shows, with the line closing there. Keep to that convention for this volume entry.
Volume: 240 mL
